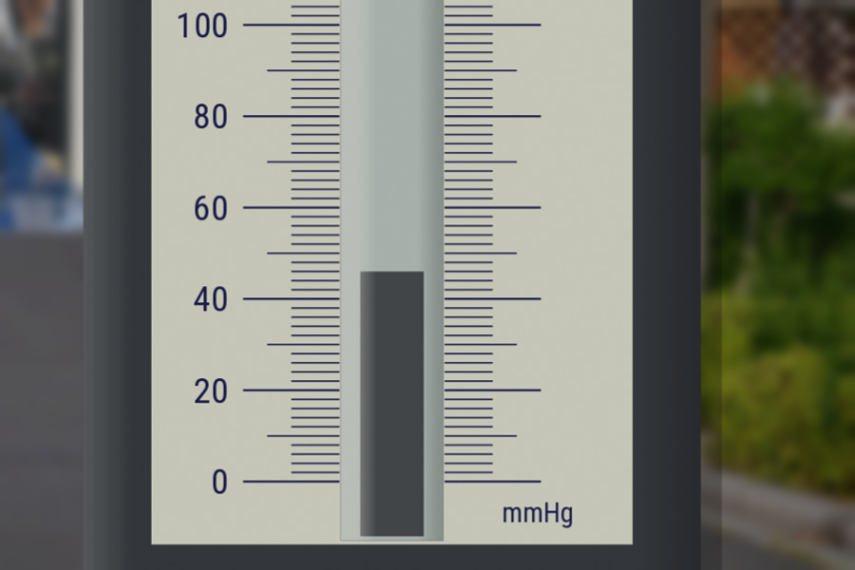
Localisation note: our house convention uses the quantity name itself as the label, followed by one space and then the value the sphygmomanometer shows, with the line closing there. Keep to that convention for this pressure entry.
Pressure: 46 mmHg
